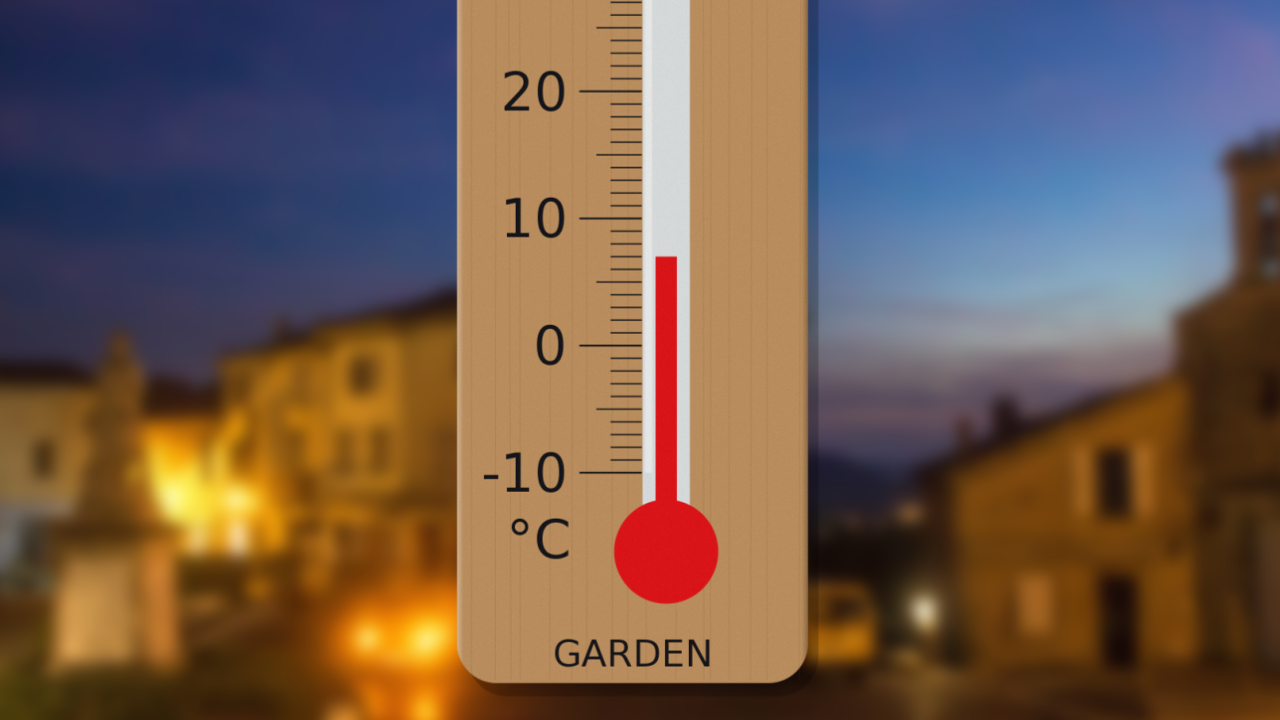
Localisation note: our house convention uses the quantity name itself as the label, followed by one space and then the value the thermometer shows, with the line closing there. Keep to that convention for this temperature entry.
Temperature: 7 °C
